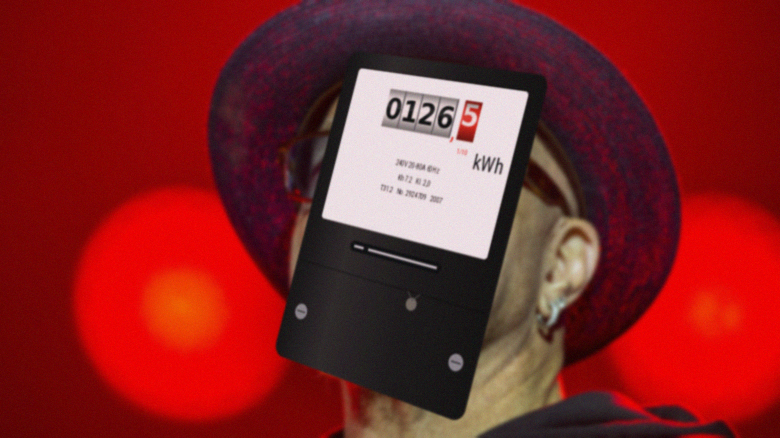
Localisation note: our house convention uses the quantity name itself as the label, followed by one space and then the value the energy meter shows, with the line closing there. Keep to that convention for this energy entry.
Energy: 126.5 kWh
